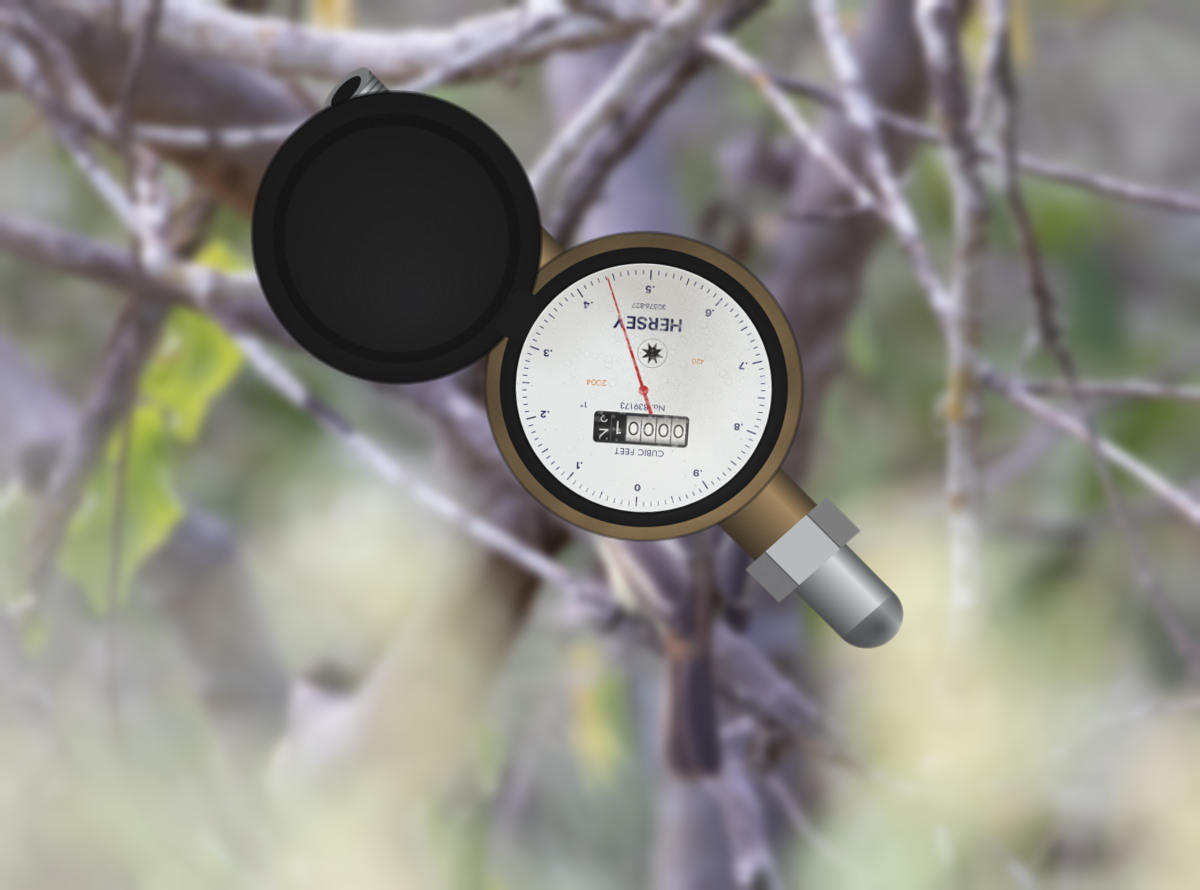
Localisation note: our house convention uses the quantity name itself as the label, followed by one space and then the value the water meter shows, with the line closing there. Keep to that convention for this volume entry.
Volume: 12.44 ft³
